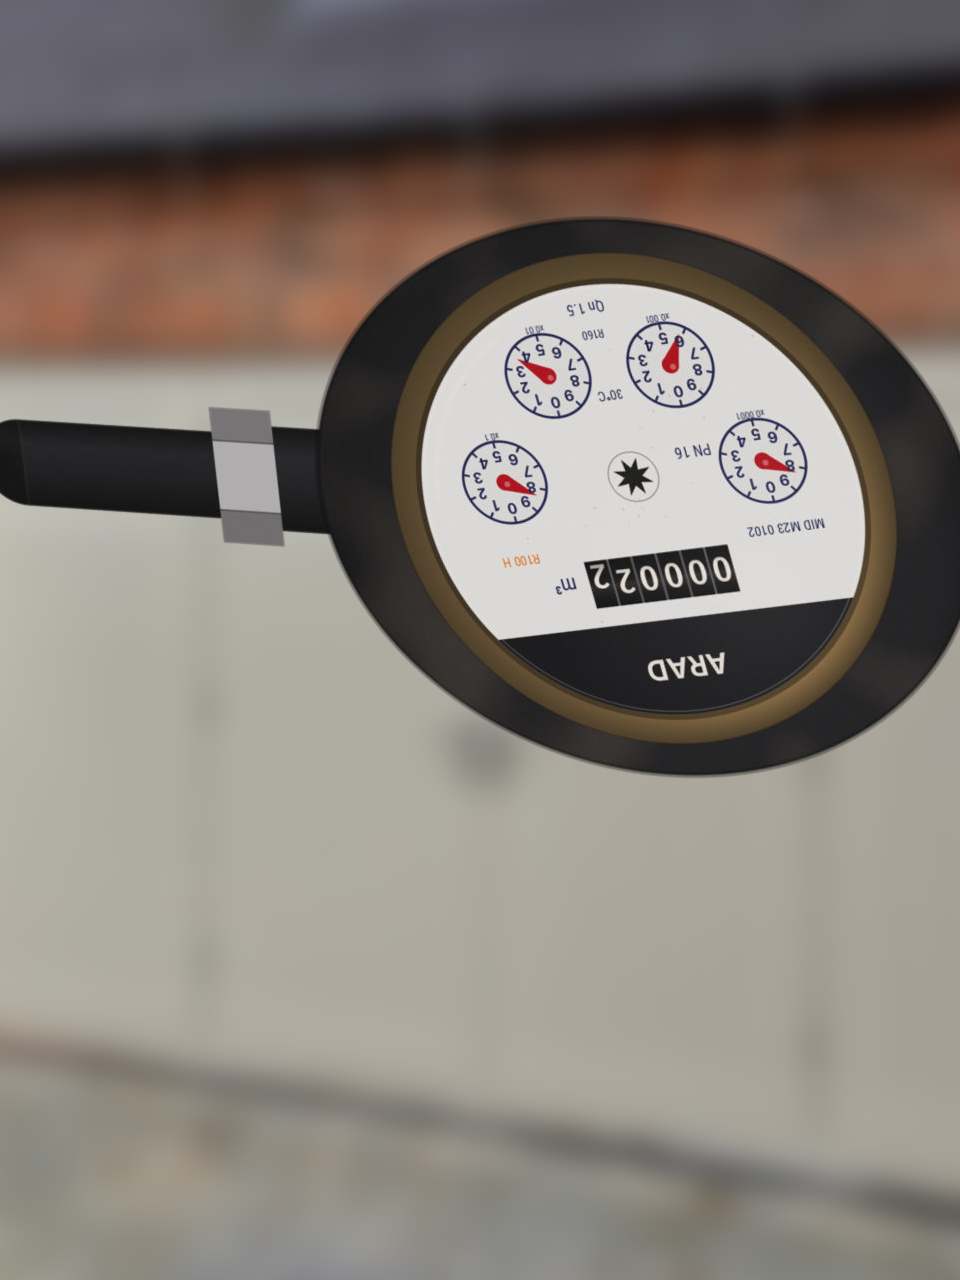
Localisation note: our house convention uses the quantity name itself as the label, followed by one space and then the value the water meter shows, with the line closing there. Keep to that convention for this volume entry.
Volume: 21.8358 m³
